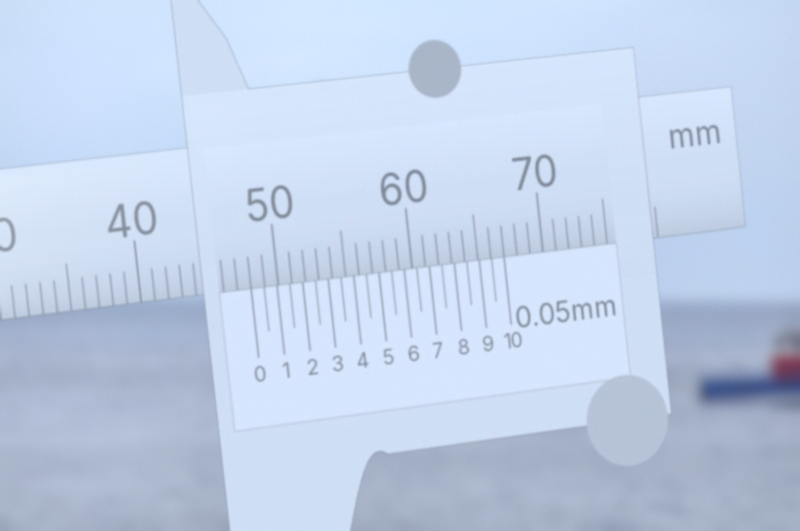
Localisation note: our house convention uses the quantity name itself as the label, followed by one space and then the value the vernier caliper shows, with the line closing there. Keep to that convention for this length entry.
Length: 48.0 mm
